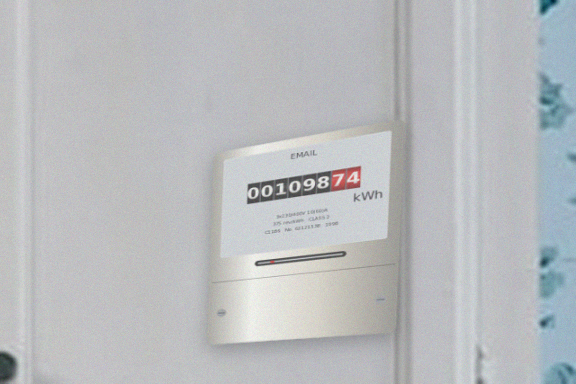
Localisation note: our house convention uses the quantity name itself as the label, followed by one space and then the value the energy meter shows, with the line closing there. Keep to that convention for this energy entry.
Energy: 1098.74 kWh
